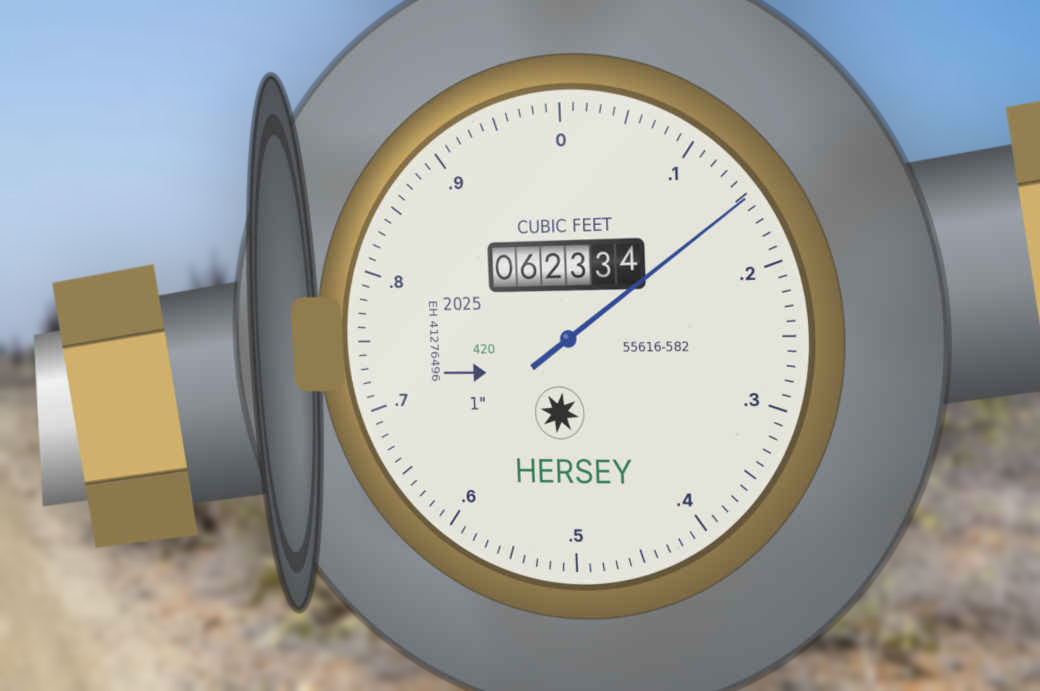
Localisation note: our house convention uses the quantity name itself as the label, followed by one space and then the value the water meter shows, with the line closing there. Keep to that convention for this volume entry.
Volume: 62334.15 ft³
